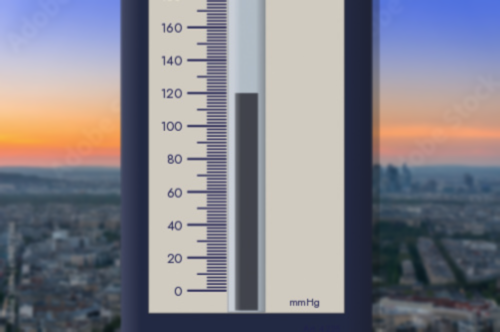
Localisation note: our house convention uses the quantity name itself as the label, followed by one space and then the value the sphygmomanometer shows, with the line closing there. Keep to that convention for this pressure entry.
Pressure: 120 mmHg
